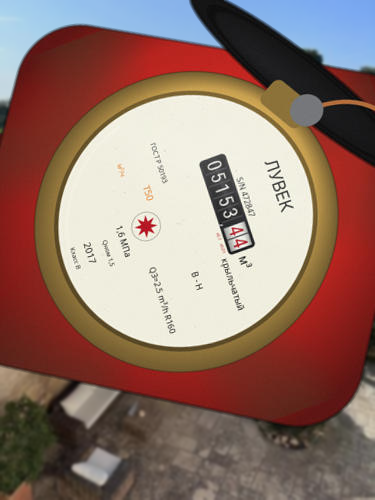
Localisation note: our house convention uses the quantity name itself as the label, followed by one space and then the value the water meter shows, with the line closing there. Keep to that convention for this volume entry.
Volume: 5153.44 m³
